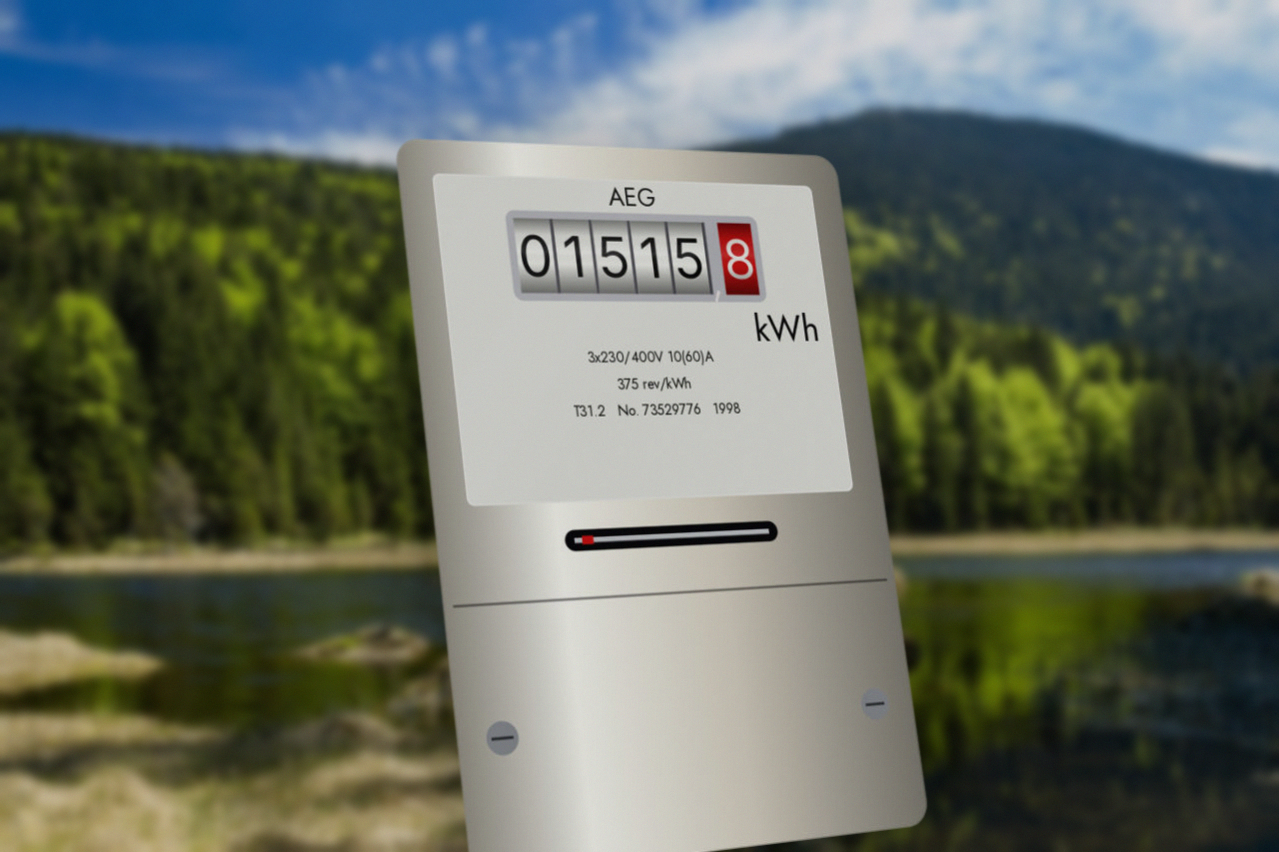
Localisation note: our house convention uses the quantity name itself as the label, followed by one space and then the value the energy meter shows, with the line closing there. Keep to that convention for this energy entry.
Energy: 1515.8 kWh
